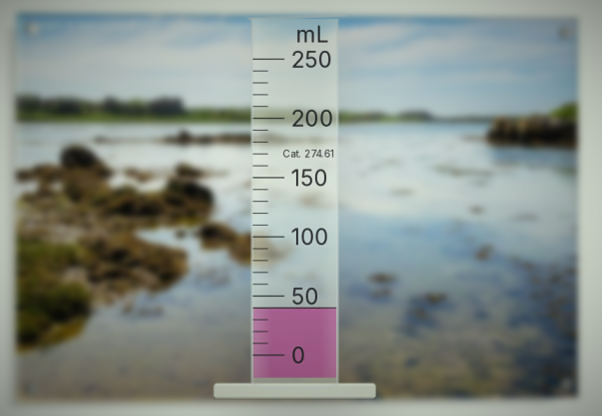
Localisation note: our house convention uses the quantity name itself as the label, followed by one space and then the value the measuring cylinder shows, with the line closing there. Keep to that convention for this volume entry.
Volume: 40 mL
